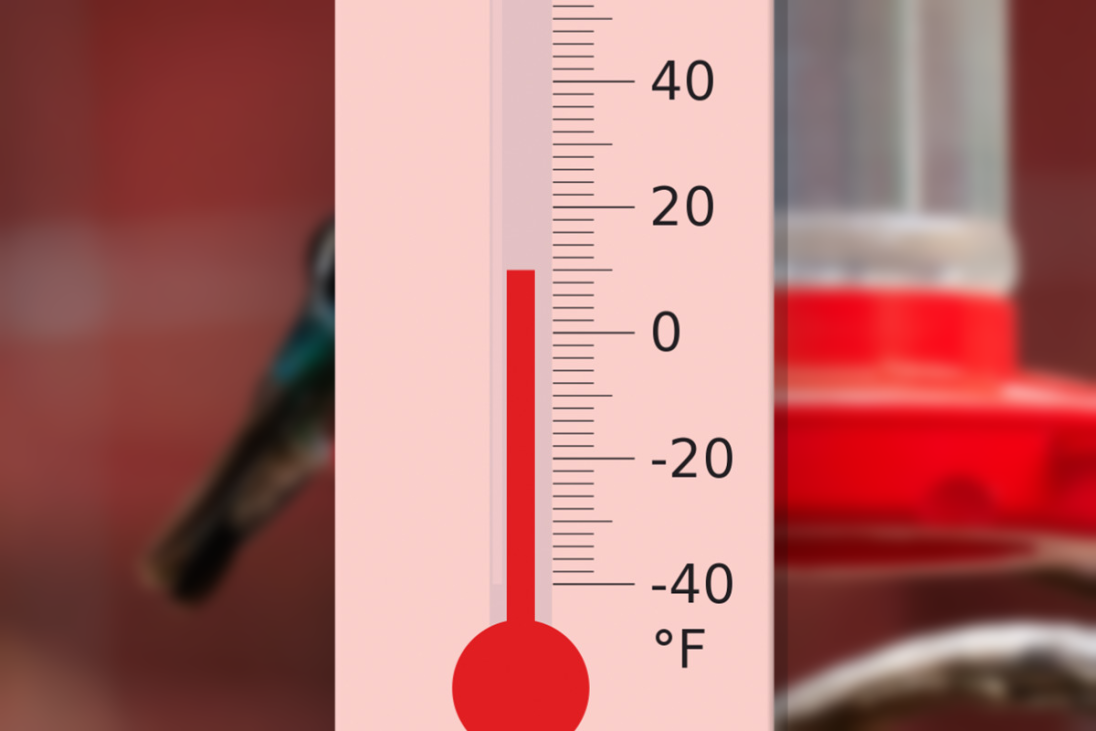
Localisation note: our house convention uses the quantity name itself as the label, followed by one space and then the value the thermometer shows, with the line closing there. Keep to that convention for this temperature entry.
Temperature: 10 °F
